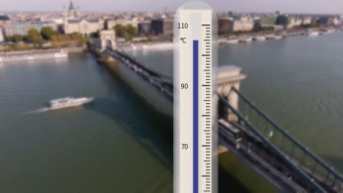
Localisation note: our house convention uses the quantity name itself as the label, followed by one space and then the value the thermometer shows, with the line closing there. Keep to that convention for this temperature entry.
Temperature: 105 °C
